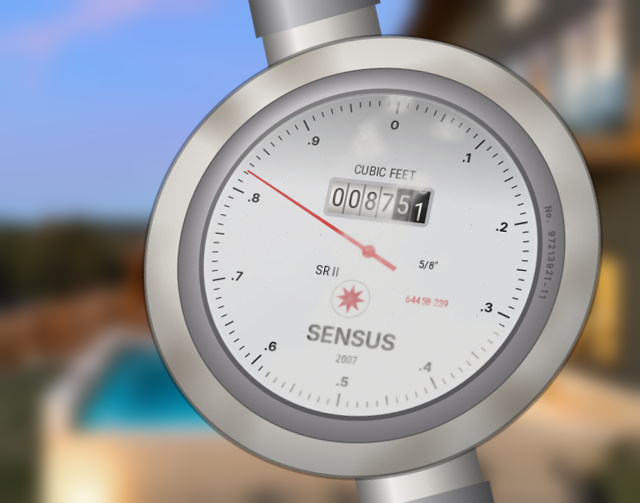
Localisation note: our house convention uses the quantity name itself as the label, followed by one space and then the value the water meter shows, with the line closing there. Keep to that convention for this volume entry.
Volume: 8750.82 ft³
